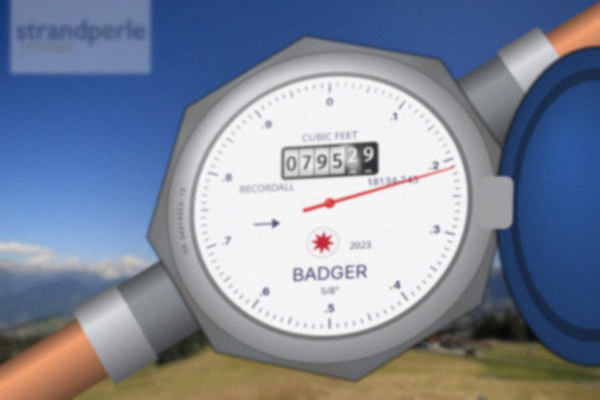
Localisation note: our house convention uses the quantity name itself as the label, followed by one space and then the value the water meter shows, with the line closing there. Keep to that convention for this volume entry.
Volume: 79529.21 ft³
